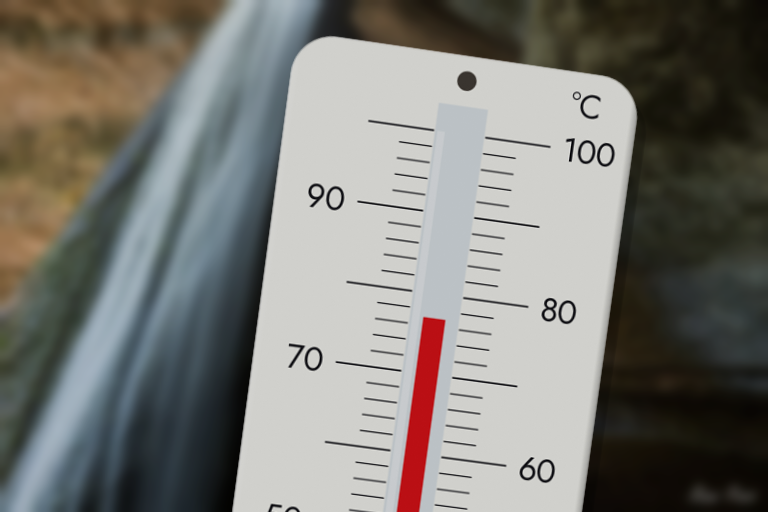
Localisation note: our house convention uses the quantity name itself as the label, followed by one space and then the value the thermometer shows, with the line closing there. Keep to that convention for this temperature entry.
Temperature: 77 °C
